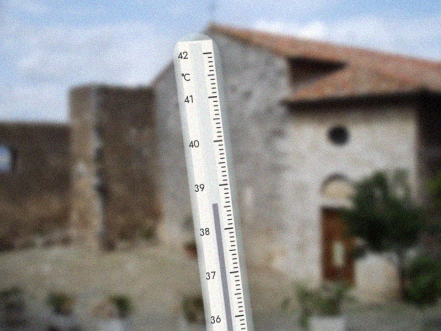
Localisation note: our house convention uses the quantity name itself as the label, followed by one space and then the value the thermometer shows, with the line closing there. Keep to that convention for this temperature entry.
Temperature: 38.6 °C
